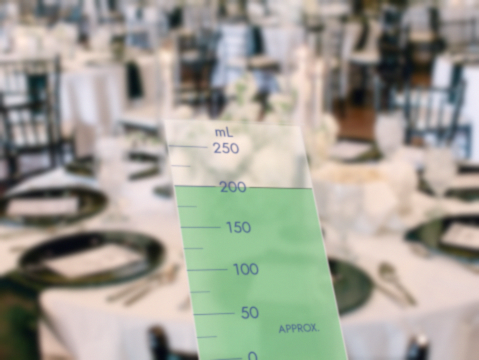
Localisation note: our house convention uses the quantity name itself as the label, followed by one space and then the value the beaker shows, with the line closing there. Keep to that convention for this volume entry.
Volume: 200 mL
